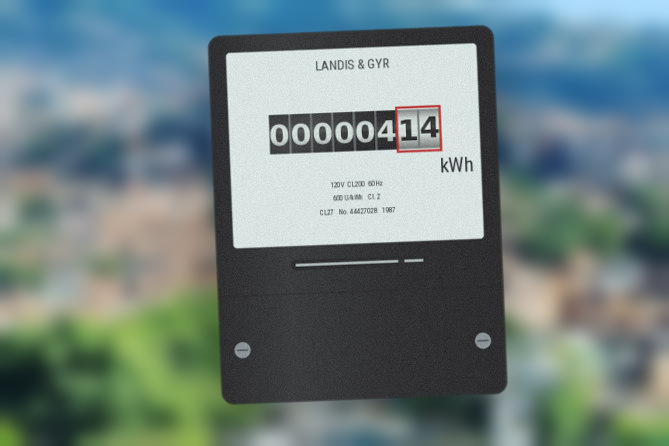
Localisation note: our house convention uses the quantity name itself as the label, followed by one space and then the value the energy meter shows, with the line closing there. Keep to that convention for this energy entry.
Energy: 4.14 kWh
